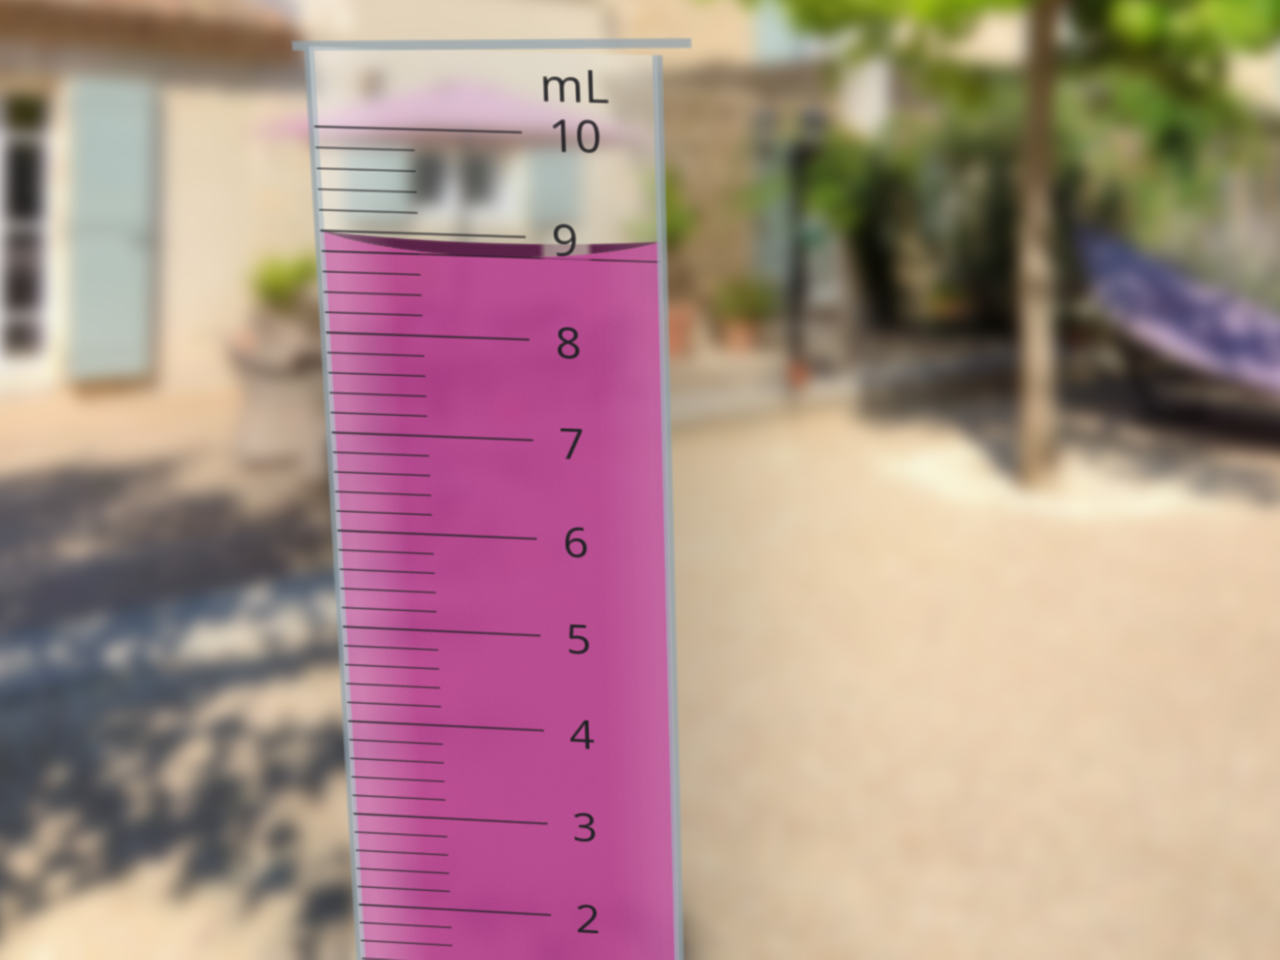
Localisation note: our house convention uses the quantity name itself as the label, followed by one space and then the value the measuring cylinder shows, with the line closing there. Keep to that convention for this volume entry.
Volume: 8.8 mL
